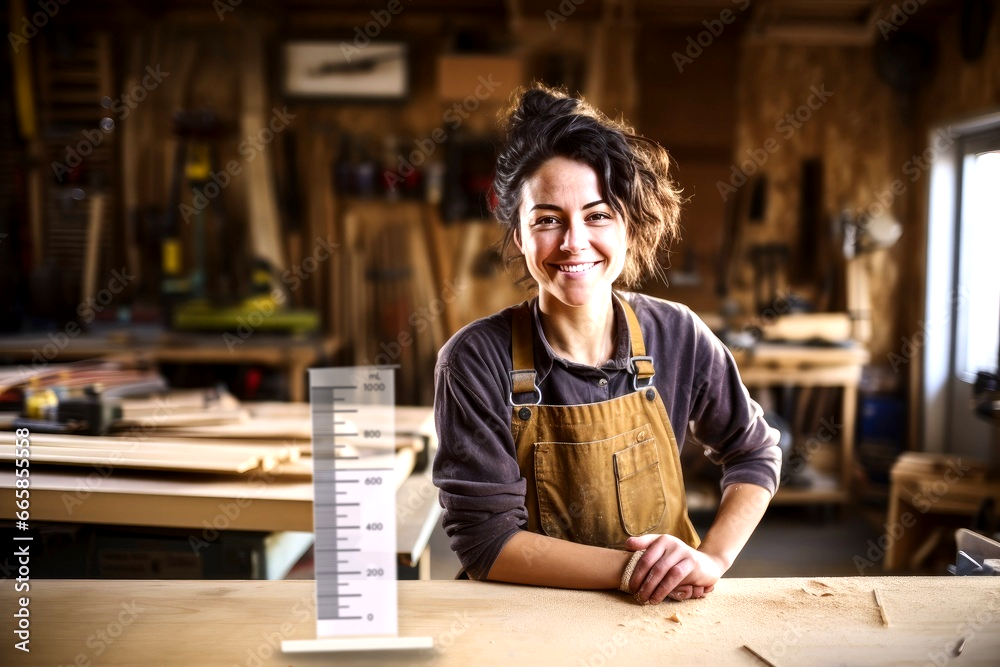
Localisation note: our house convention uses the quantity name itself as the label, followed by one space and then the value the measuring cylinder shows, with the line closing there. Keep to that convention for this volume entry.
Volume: 650 mL
